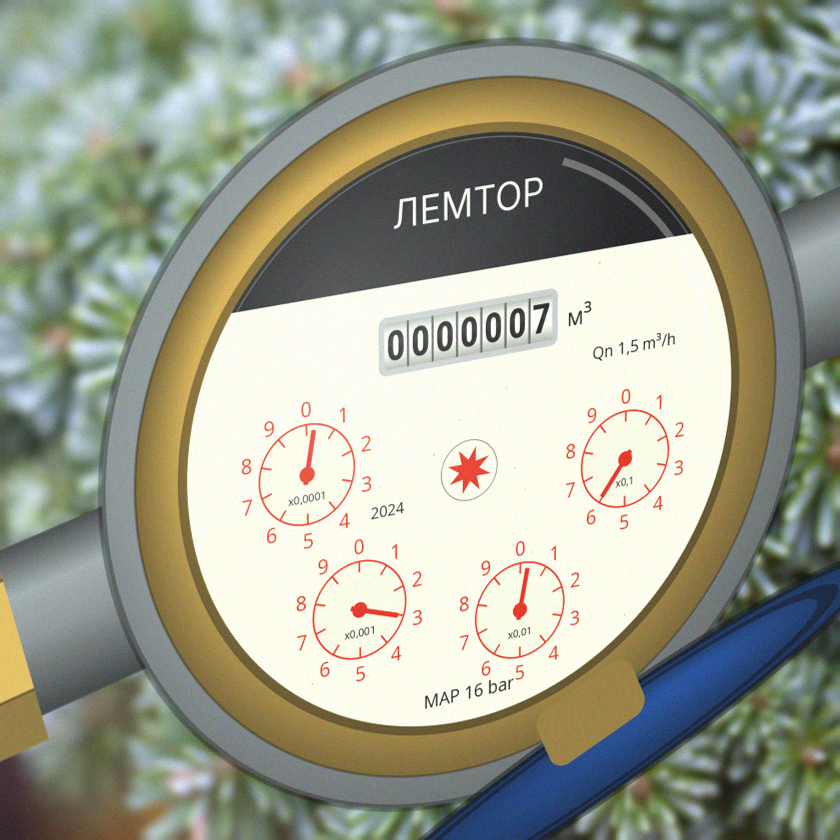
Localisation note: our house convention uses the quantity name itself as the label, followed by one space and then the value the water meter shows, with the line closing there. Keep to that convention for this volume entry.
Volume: 7.6030 m³
